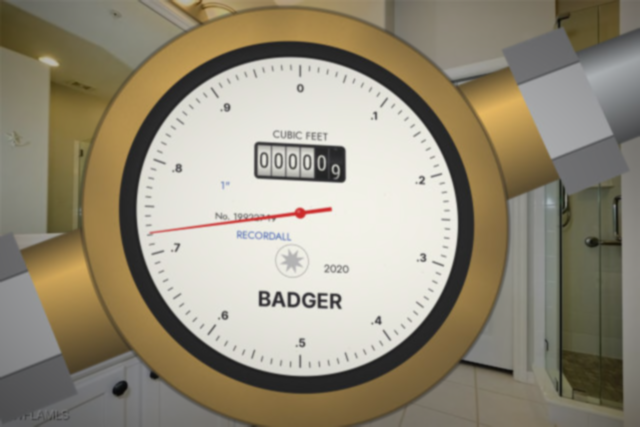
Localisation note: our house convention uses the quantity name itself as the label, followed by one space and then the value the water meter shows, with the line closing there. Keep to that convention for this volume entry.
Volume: 8.72 ft³
